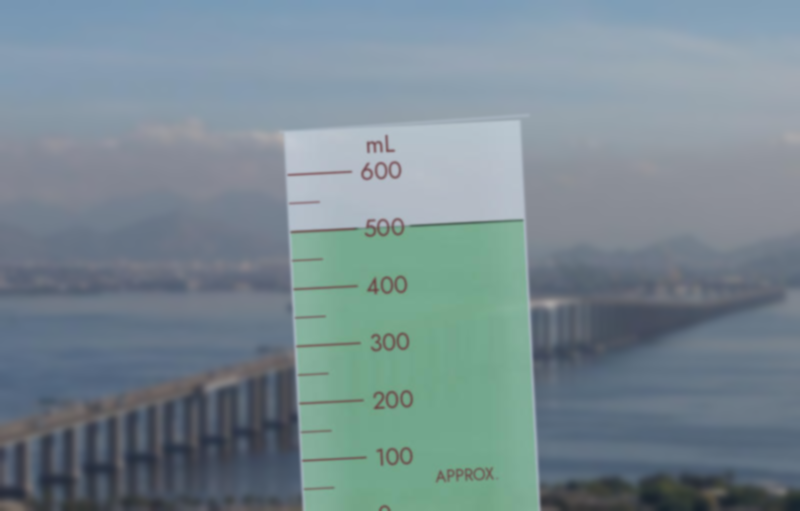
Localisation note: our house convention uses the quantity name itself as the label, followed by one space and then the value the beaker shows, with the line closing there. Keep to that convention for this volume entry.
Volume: 500 mL
